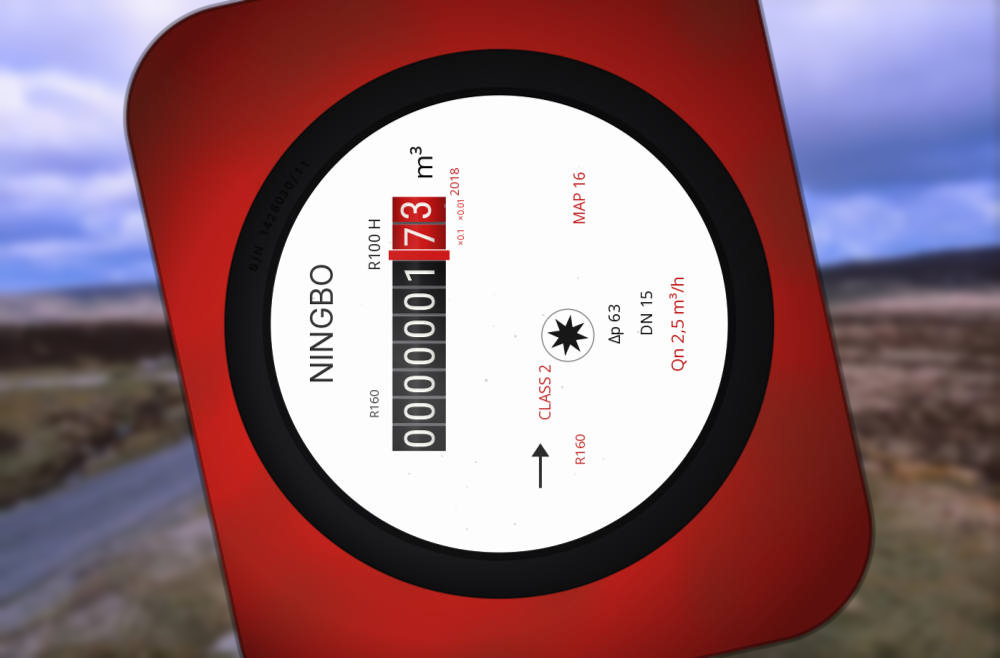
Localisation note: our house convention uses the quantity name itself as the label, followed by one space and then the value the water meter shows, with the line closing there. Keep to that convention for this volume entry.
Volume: 1.73 m³
